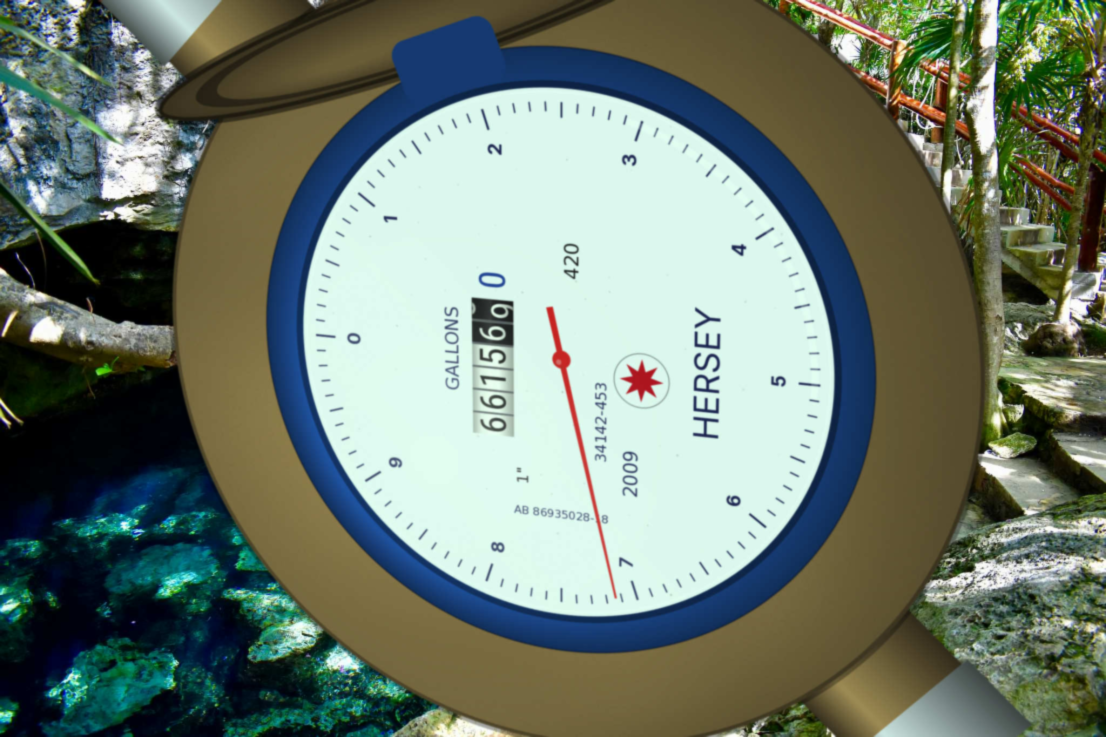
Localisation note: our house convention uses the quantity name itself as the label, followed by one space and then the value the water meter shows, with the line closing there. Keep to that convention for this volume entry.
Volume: 6615687.1 gal
